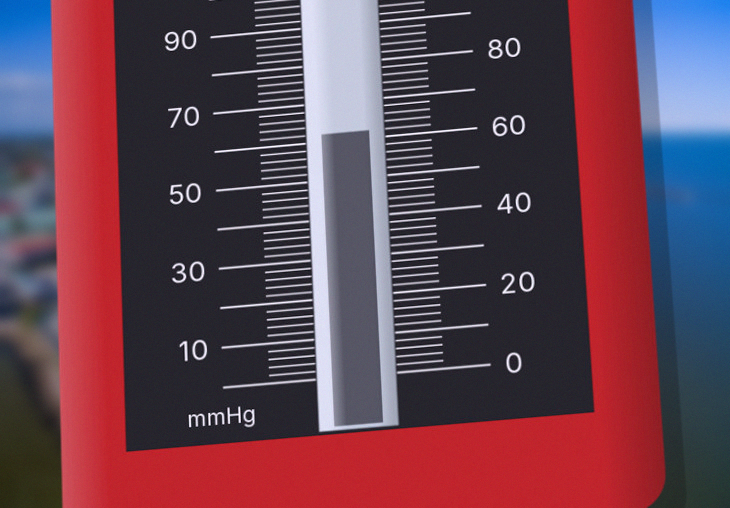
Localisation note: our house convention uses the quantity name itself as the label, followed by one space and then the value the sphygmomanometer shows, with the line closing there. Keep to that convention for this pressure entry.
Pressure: 62 mmHg
